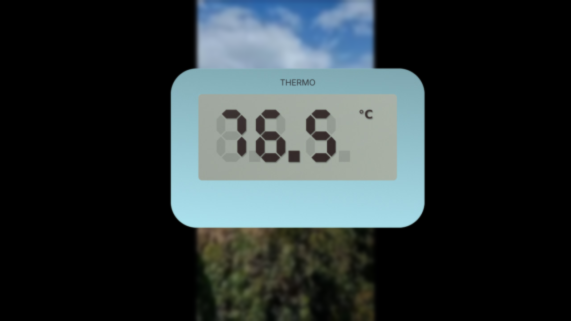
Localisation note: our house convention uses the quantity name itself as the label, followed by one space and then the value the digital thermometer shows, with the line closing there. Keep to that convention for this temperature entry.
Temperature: 76.5 °C
